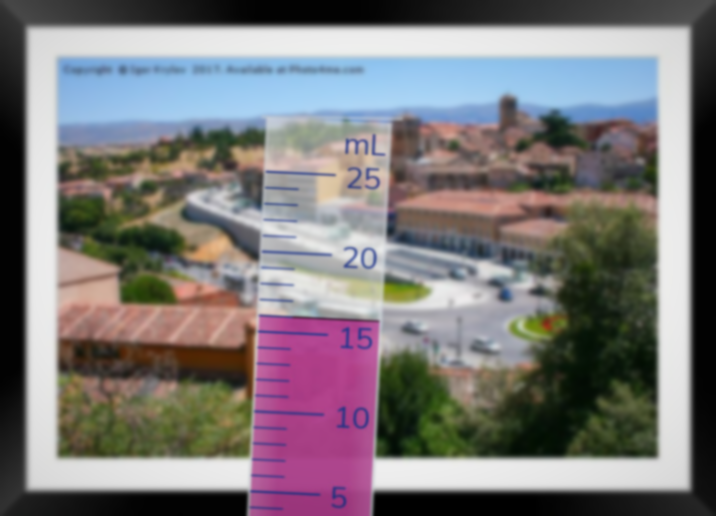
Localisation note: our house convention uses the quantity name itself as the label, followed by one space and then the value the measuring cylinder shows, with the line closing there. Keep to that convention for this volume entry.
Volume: 16 mL
